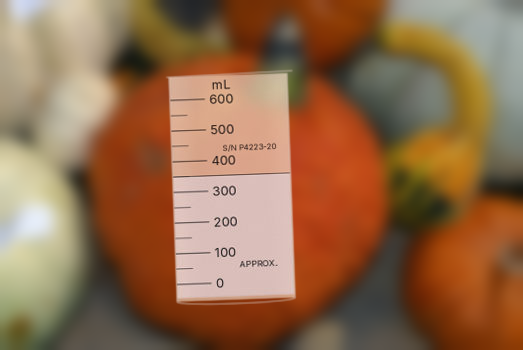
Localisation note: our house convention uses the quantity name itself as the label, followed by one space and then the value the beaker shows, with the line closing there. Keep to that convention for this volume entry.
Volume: 350 mL
